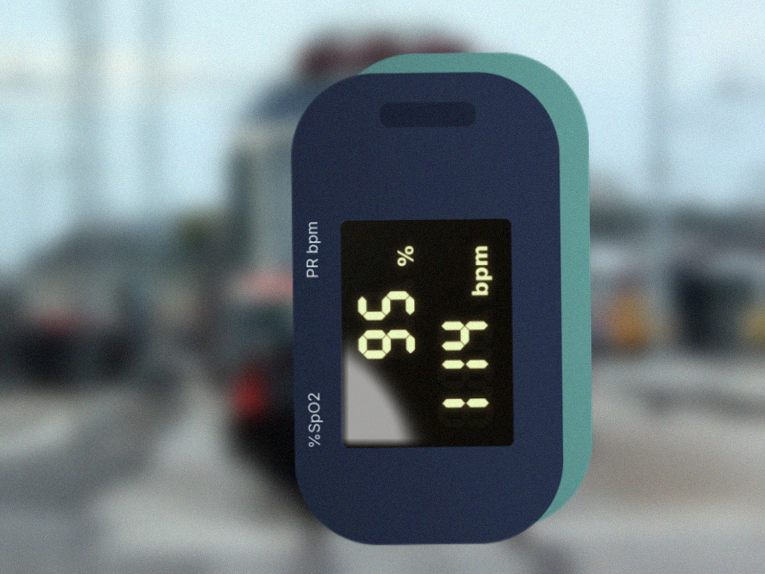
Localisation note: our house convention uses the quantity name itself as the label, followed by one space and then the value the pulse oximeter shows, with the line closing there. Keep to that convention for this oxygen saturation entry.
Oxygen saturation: 95 %
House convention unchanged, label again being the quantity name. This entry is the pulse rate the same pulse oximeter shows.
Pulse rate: 114 bpm
